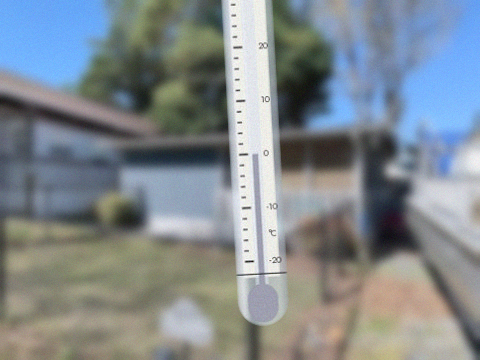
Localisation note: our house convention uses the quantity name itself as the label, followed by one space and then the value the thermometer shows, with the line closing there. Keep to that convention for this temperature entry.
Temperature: 0 °C
